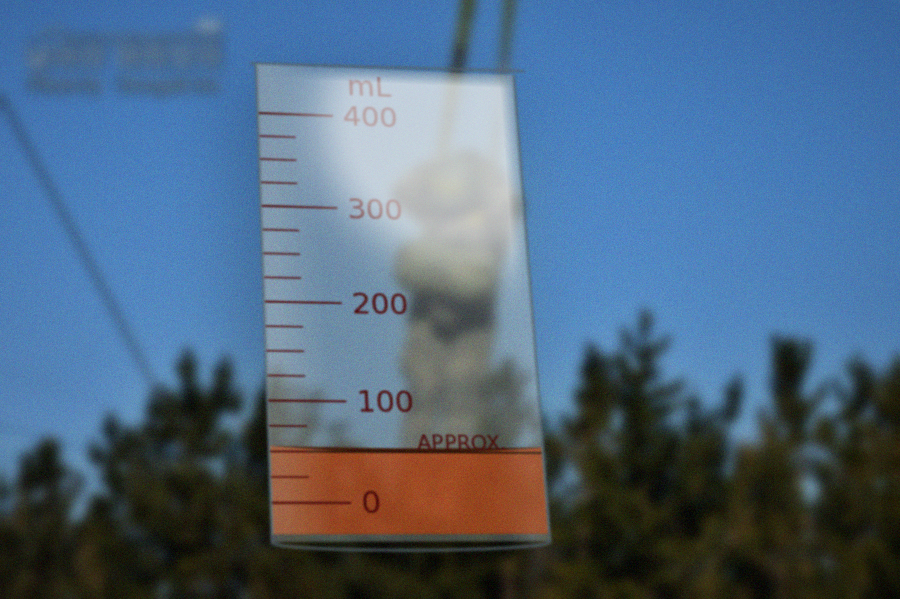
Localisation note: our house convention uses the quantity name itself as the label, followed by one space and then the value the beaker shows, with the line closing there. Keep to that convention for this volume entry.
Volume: 50 mL
